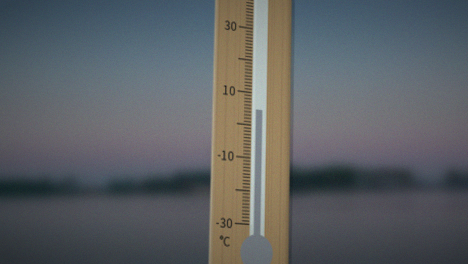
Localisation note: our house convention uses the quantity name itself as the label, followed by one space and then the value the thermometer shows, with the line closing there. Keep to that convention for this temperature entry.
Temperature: 5 °C
